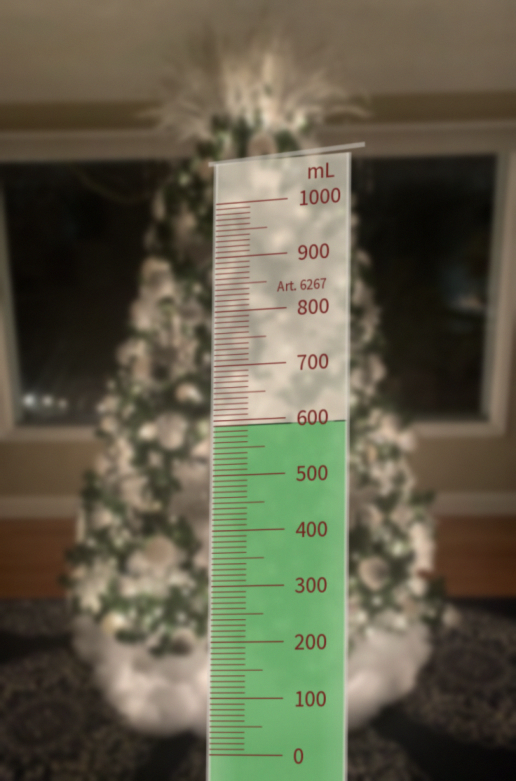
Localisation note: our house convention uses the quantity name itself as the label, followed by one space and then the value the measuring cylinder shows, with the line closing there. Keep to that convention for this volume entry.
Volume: 590 mL
